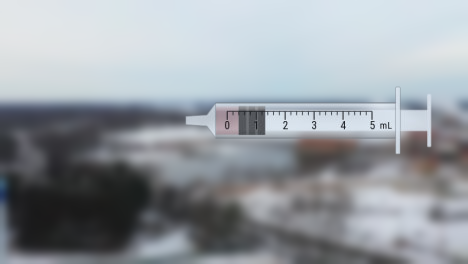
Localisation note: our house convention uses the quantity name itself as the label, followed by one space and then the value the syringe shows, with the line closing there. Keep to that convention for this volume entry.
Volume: 0.4 mL
